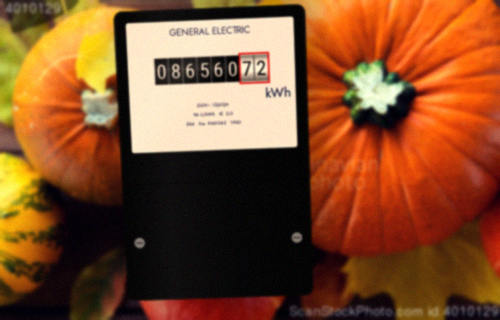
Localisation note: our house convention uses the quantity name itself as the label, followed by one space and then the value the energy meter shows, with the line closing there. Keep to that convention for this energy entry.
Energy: 86560.72 kWh
